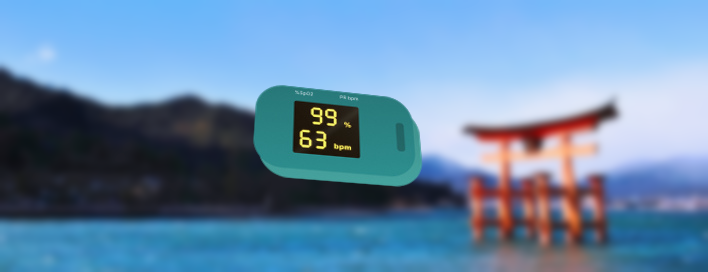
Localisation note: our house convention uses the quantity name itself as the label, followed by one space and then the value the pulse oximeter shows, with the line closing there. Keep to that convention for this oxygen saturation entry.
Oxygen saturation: 99 %
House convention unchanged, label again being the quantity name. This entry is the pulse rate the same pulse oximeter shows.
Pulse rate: 63 bpm
